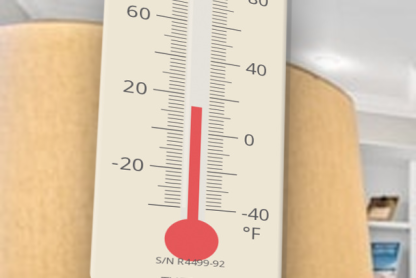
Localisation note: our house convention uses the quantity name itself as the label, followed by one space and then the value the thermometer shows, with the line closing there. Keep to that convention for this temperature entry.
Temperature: 14 °F
